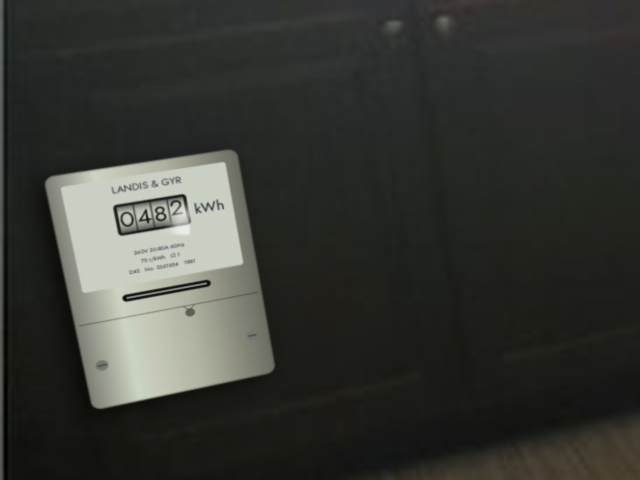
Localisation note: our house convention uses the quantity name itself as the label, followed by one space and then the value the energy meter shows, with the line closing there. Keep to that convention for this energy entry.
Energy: 482 kWh
